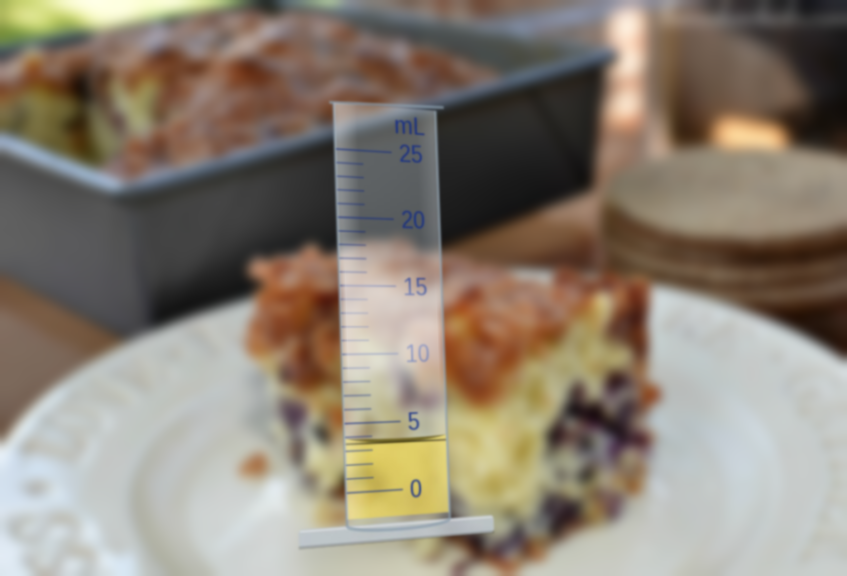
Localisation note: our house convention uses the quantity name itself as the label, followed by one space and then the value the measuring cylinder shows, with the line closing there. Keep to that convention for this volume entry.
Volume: 3.5 mL
